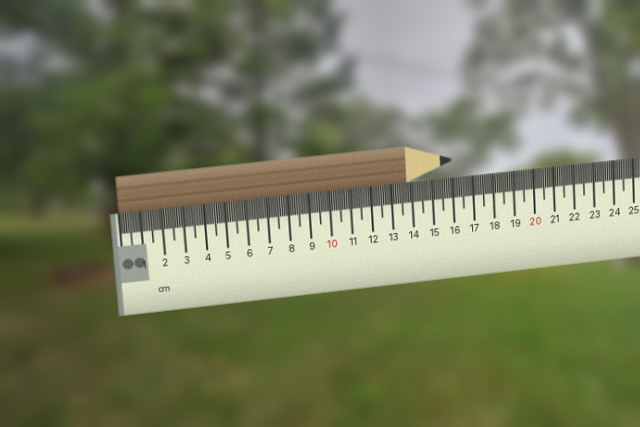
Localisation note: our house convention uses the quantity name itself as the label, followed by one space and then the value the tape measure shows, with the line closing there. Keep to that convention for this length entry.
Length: 16 cm
